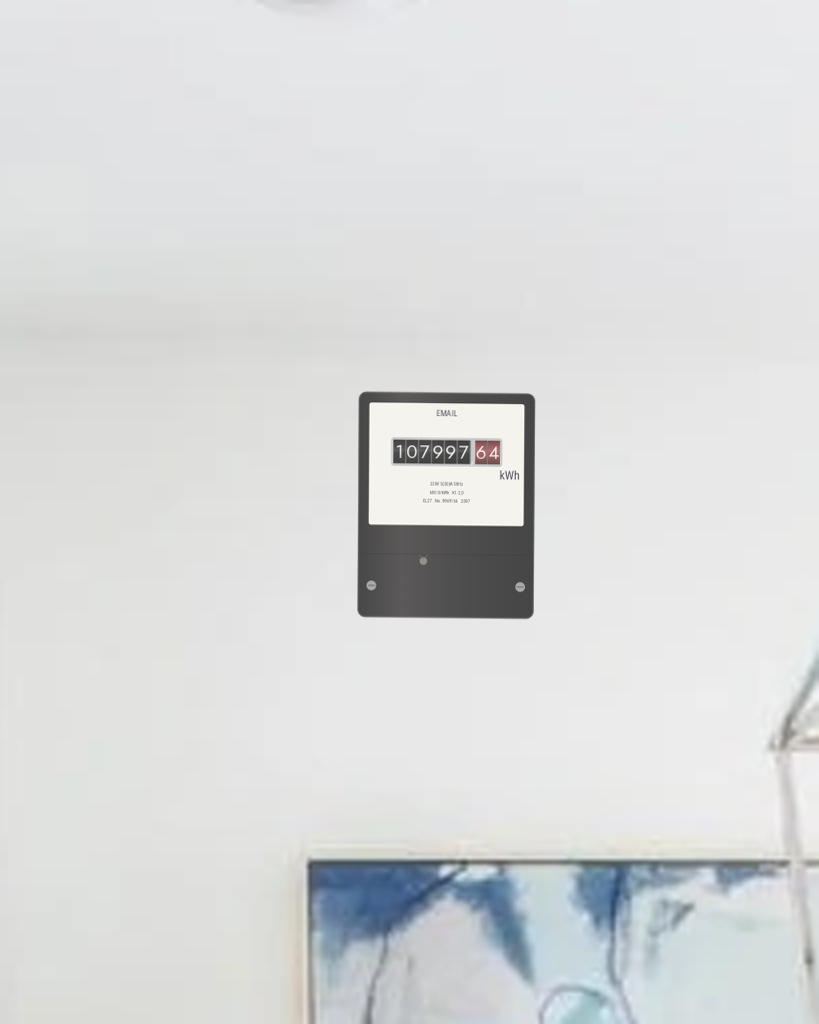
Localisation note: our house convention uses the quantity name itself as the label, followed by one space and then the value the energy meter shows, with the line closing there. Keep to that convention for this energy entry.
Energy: 107997.64 kWh
